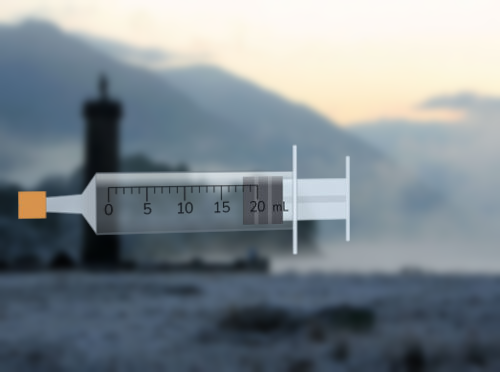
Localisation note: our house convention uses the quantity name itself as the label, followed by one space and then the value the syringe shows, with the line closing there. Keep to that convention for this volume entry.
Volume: 18 mL
